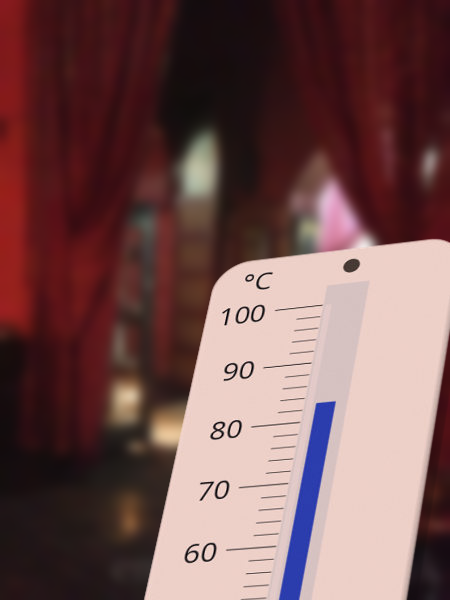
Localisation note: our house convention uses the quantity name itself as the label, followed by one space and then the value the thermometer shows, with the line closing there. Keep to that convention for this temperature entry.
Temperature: 83 °C
